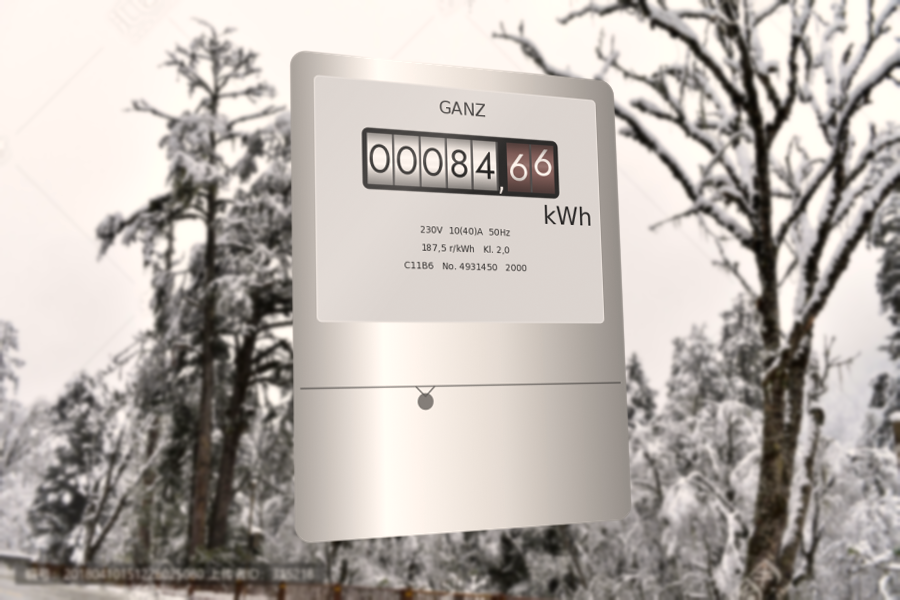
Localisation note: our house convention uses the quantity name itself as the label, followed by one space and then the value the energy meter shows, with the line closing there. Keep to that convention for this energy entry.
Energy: 84.66 kWh
